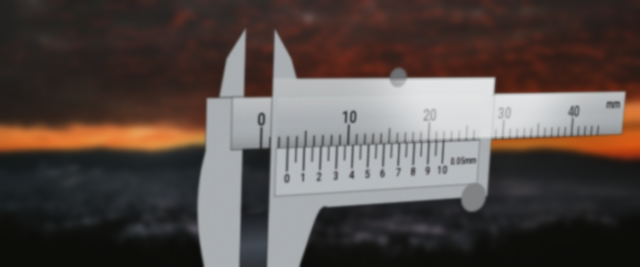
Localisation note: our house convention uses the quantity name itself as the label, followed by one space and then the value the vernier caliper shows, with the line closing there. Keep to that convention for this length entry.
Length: 3.0 mm
